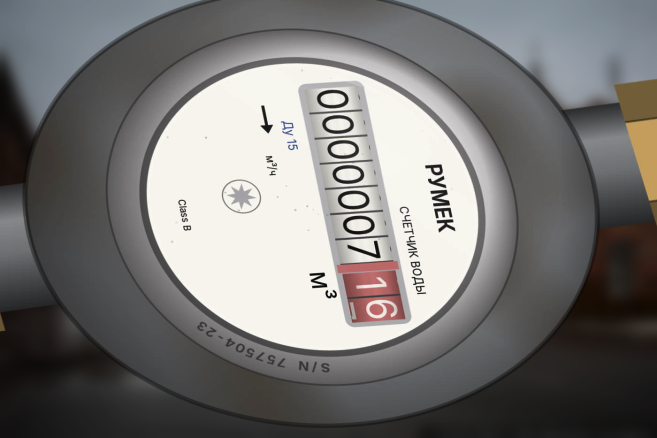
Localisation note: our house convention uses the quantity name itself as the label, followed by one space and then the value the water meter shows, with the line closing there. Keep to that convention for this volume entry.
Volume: 7.16 m³
